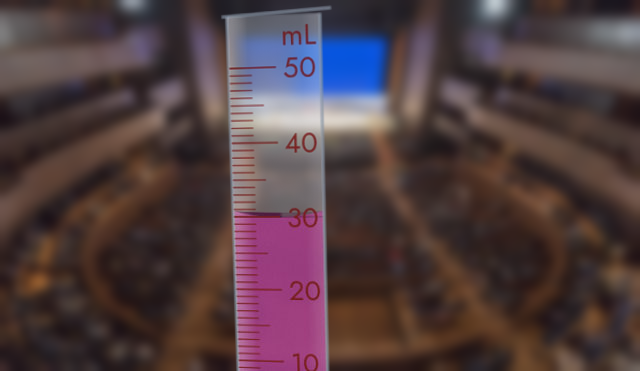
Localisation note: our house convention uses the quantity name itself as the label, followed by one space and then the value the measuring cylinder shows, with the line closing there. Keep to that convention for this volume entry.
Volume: 30 mL
